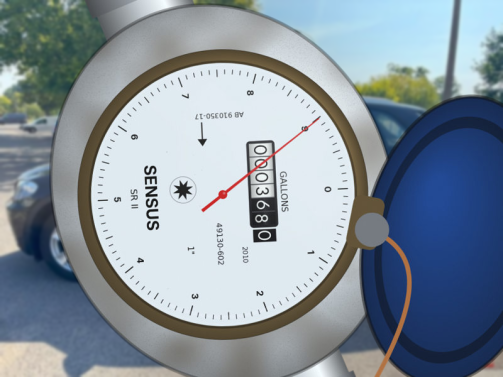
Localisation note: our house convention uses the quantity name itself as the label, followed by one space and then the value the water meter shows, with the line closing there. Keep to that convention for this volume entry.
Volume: 3679.0 gal
